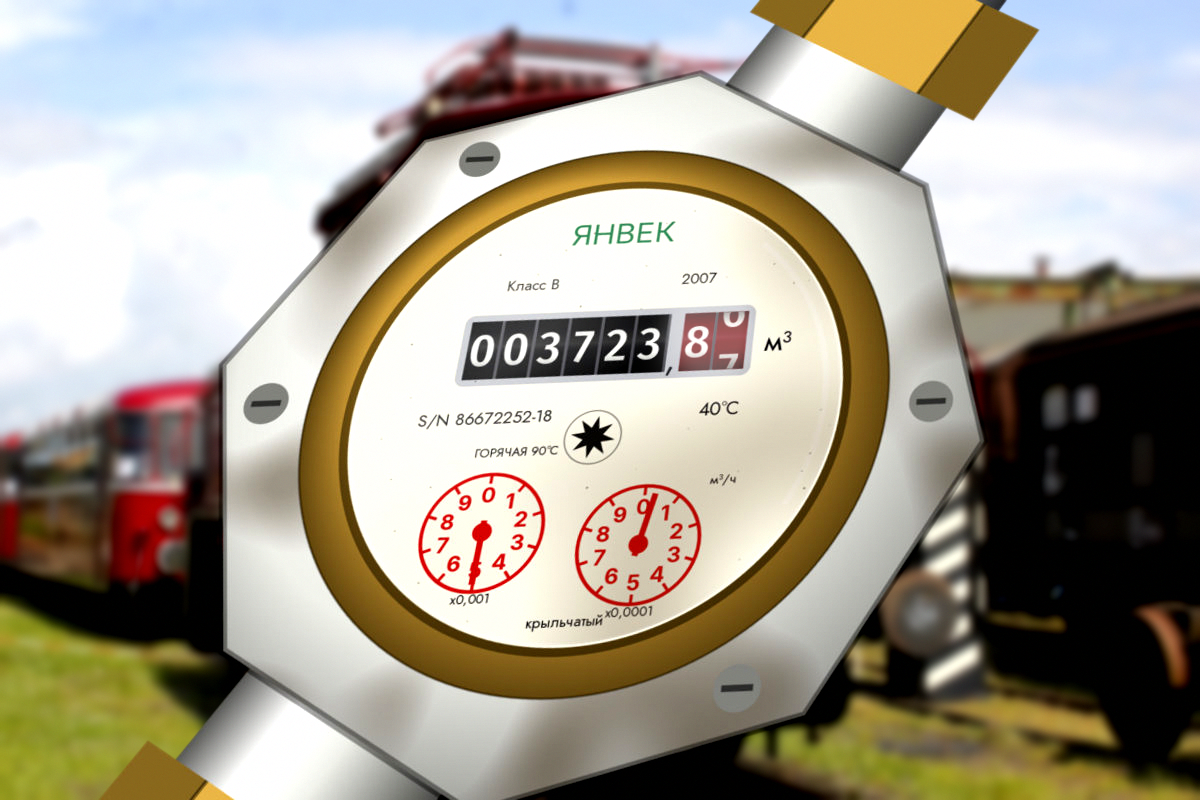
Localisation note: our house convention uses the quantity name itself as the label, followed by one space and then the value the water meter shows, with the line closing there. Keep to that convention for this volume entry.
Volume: 3723.8650 m³
